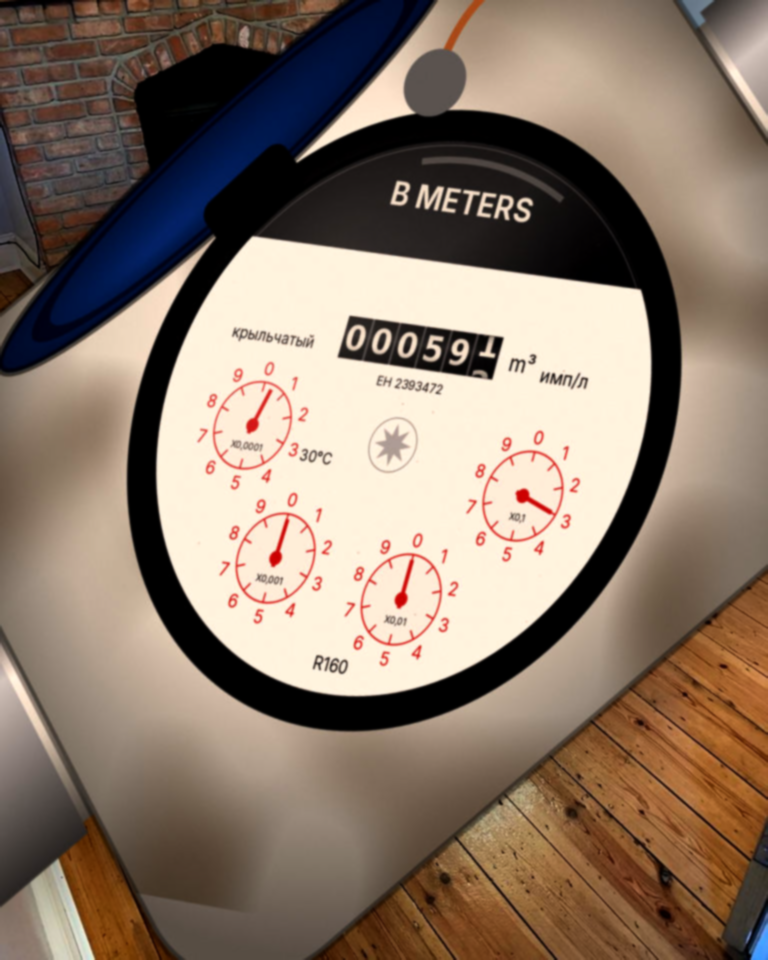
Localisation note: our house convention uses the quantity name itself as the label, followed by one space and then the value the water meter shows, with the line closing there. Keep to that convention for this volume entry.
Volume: 591.3000 m³
